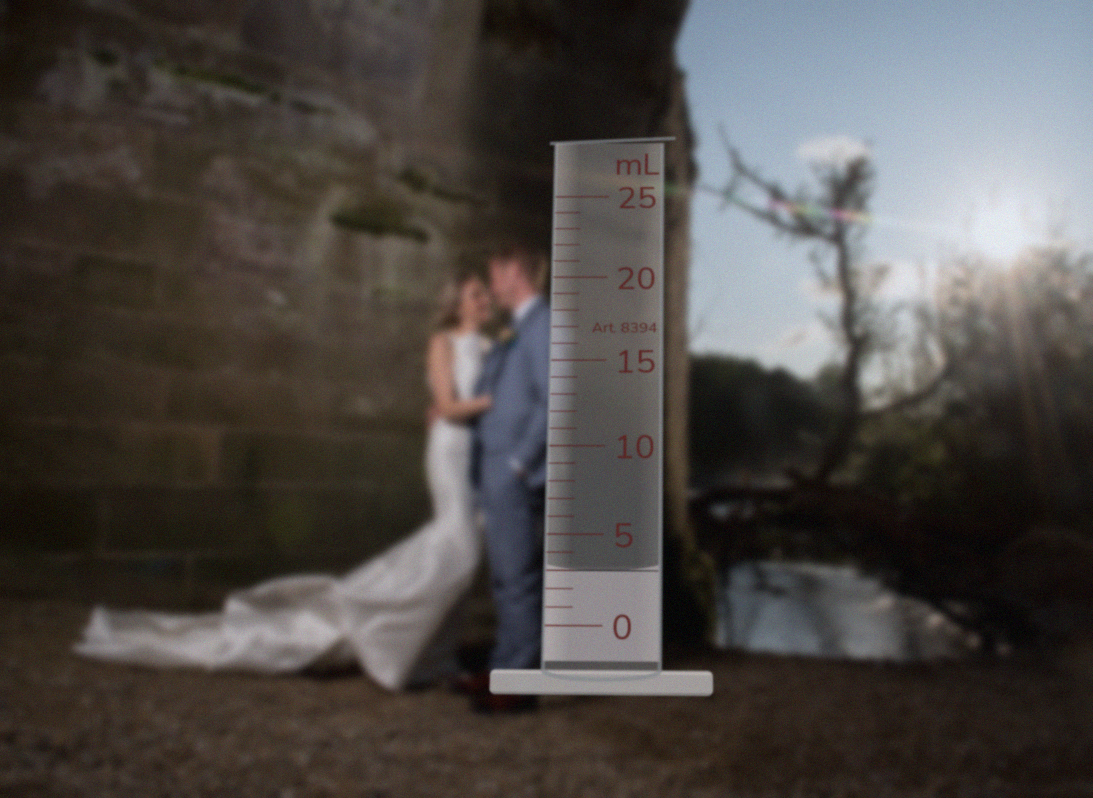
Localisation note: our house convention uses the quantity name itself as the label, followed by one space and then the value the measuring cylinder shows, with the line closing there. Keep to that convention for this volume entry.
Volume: 3 mL
